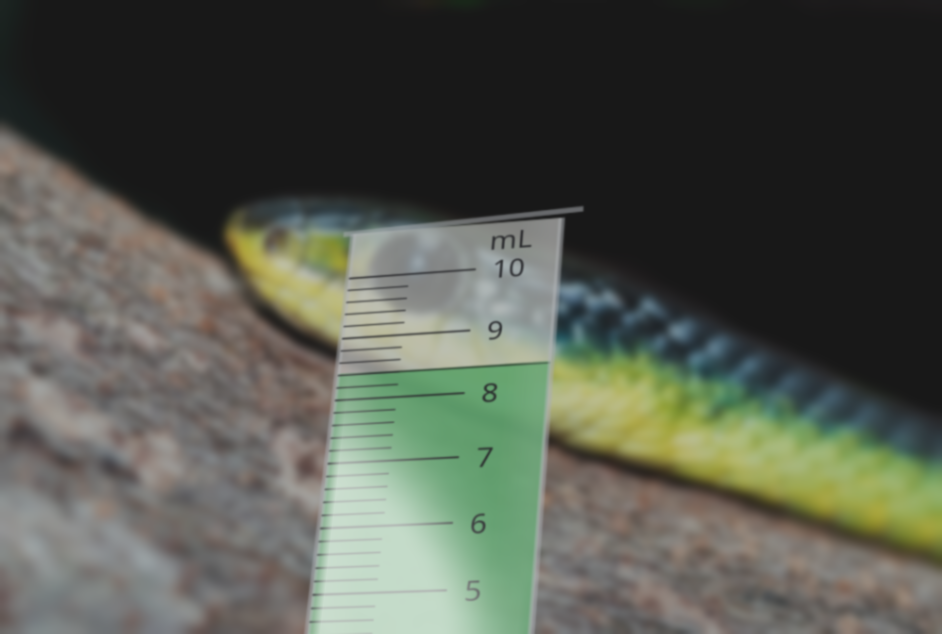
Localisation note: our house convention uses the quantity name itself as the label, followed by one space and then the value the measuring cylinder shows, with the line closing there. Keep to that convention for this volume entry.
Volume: 8.4 mL
